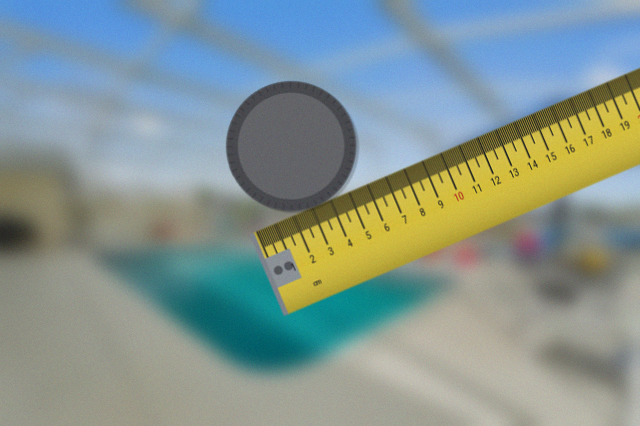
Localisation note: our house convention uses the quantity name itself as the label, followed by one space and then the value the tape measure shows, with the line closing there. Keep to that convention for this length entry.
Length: 6.5 cm
